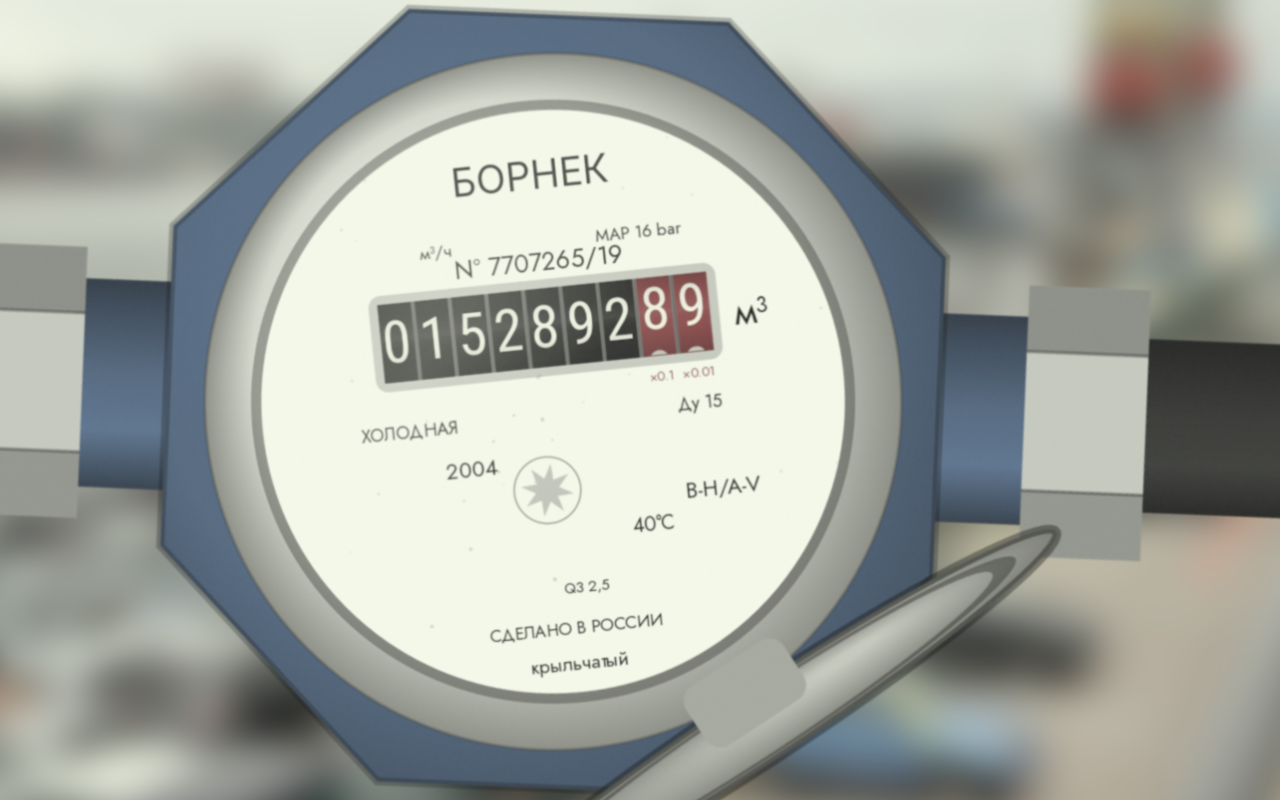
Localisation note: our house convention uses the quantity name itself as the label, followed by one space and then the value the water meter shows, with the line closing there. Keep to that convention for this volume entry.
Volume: 152892.89 m³
